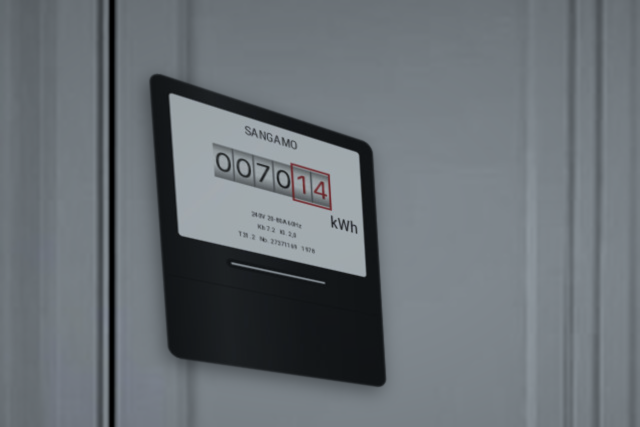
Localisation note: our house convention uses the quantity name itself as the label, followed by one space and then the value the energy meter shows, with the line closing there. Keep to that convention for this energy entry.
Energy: 70.14 kWh
